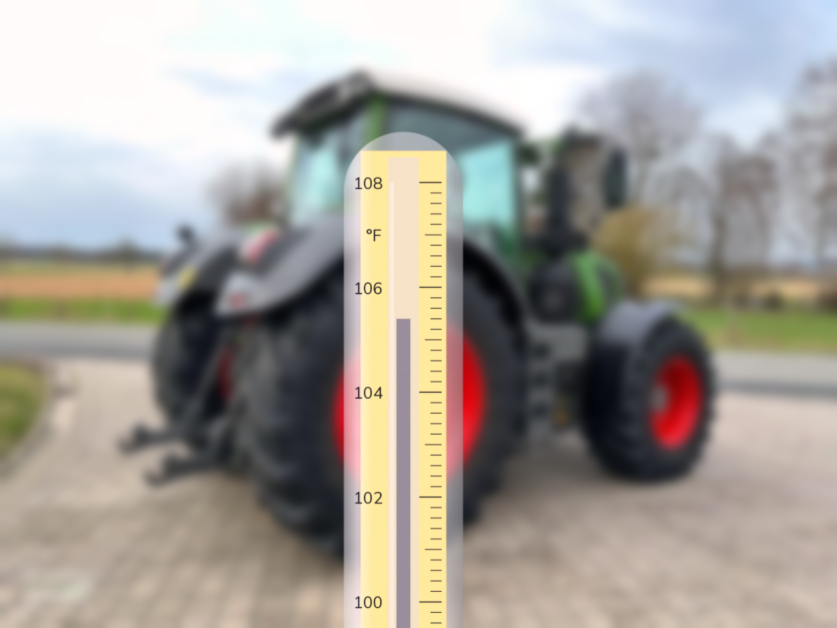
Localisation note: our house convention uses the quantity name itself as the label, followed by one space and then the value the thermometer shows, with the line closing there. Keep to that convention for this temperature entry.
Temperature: 105.4 °F
